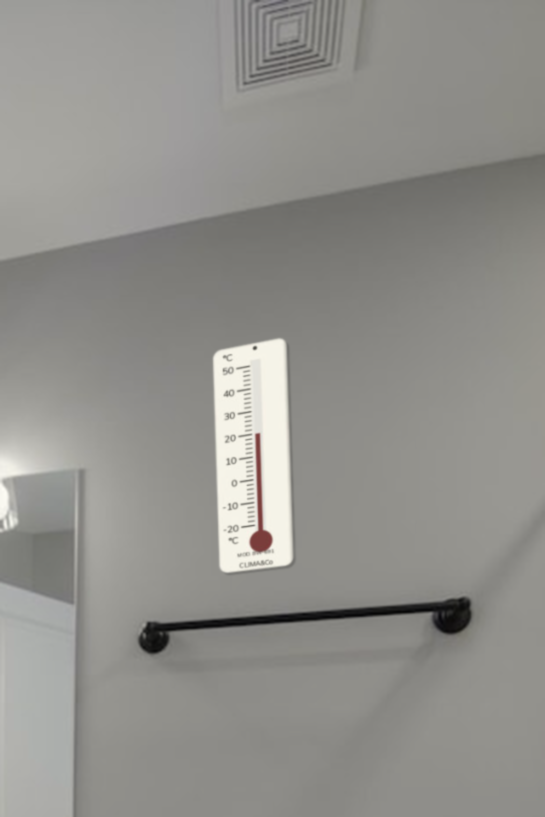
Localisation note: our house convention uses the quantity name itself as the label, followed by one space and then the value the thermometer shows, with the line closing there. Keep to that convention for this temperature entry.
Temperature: 20 °C
